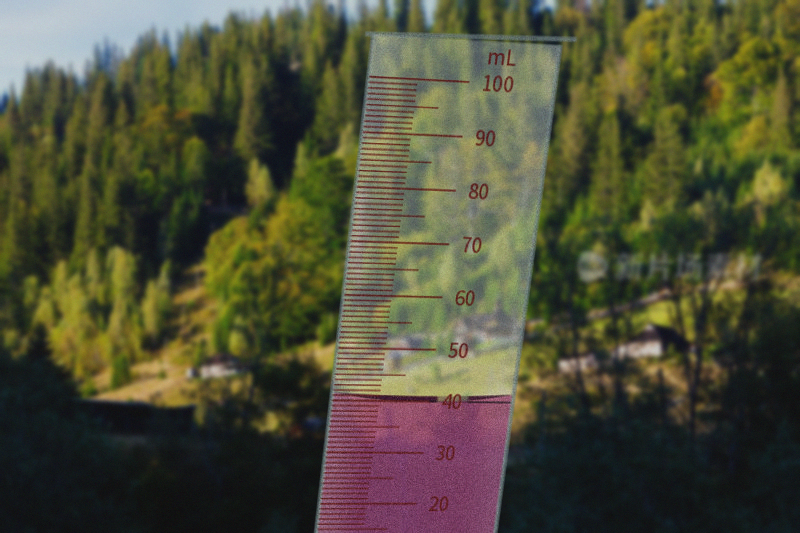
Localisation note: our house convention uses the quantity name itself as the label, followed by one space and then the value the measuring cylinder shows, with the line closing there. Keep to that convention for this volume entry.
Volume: 40 mL
